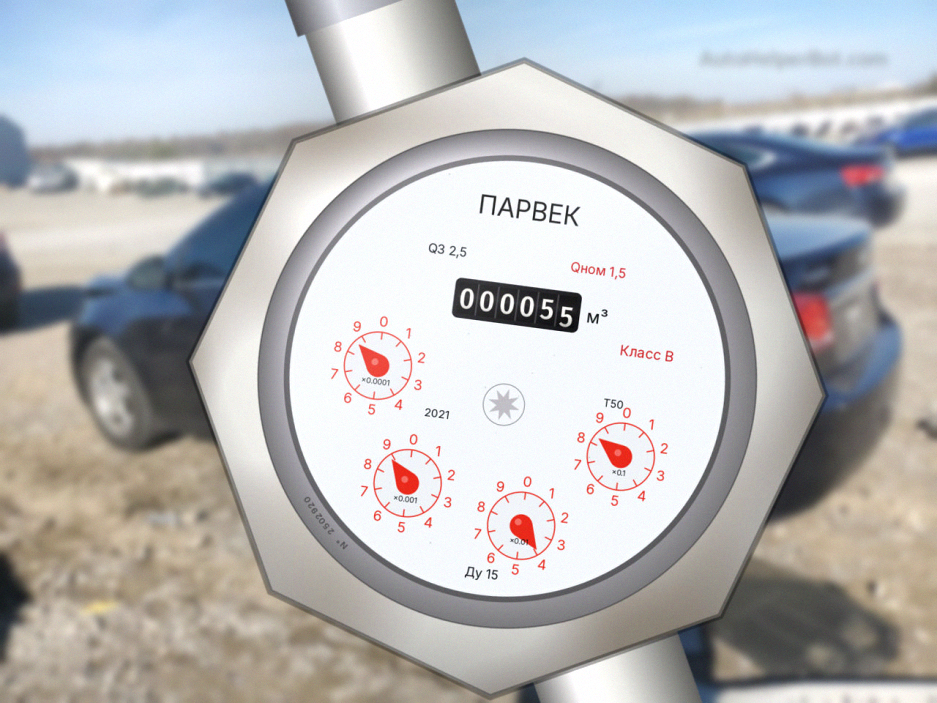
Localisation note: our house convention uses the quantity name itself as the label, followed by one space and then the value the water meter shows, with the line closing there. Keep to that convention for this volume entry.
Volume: 54.8388 m³
